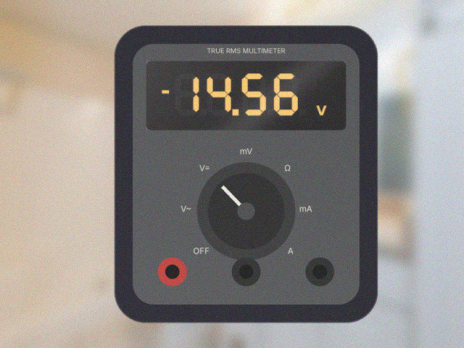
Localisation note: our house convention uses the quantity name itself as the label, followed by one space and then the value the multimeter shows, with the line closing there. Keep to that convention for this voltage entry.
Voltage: -14.56 V
